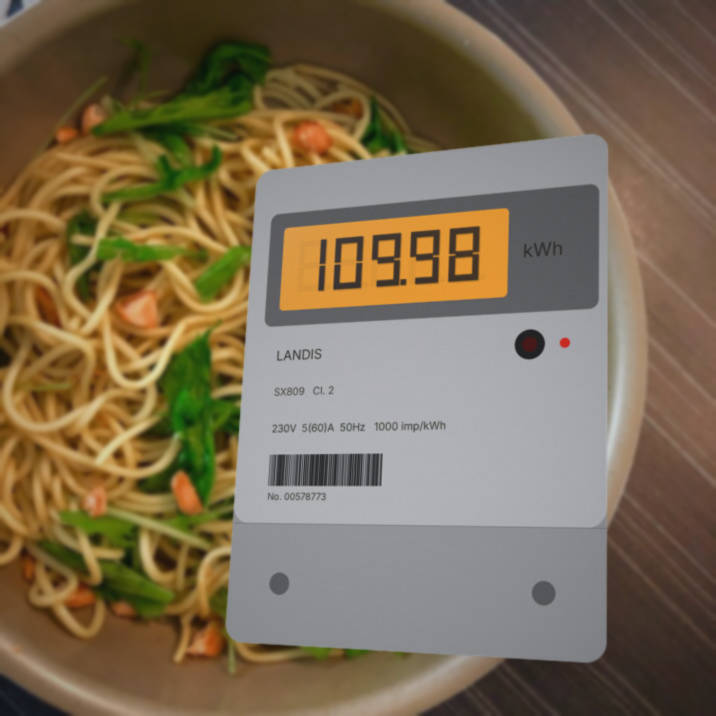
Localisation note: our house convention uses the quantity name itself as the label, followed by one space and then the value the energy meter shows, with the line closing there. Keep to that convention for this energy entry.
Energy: 109.98 kWh
